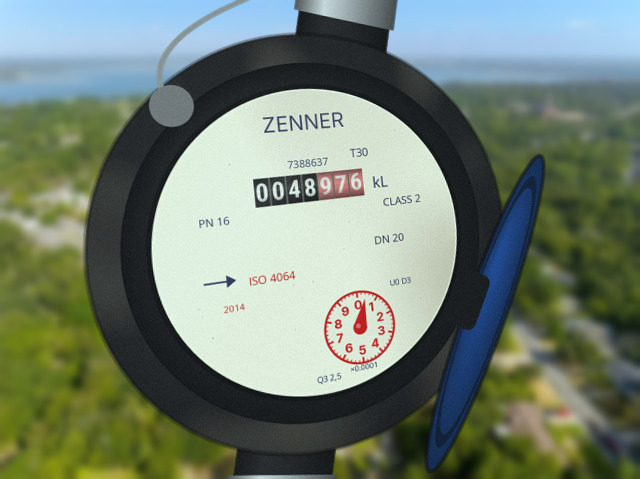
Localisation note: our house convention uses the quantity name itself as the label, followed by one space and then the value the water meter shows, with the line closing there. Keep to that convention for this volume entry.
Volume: 48.9760 kL
